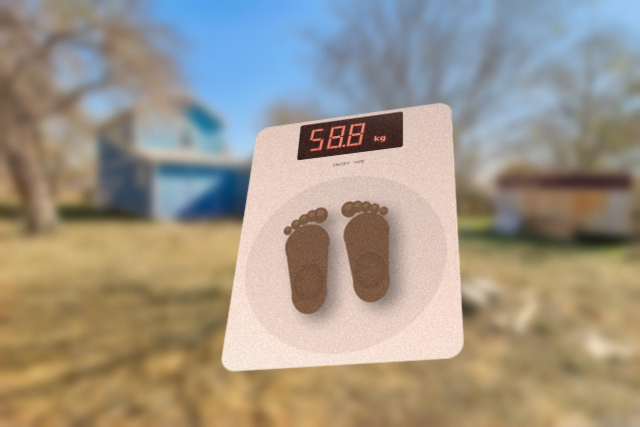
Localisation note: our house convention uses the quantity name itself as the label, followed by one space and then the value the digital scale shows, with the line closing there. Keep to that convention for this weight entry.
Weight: 58.8 kg
